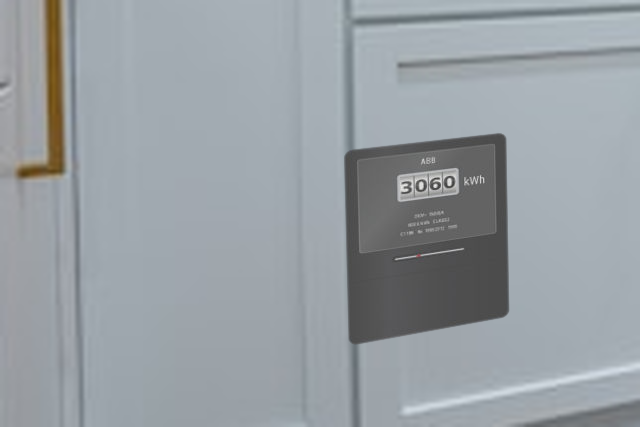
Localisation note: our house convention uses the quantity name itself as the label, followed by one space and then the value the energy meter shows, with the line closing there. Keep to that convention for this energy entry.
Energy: 3060 kWh
